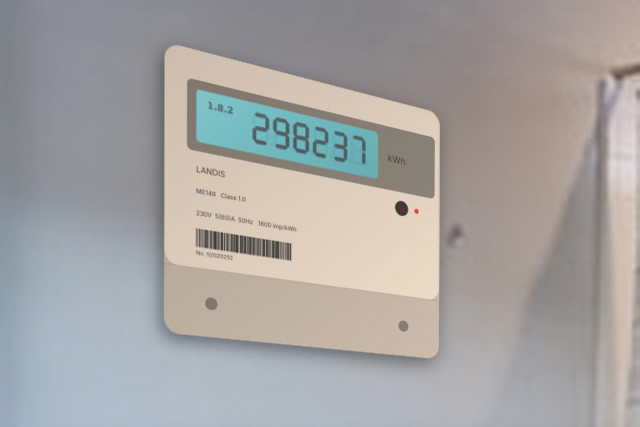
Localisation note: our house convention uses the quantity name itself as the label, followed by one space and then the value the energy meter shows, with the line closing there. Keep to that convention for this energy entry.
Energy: 298237 kWh
